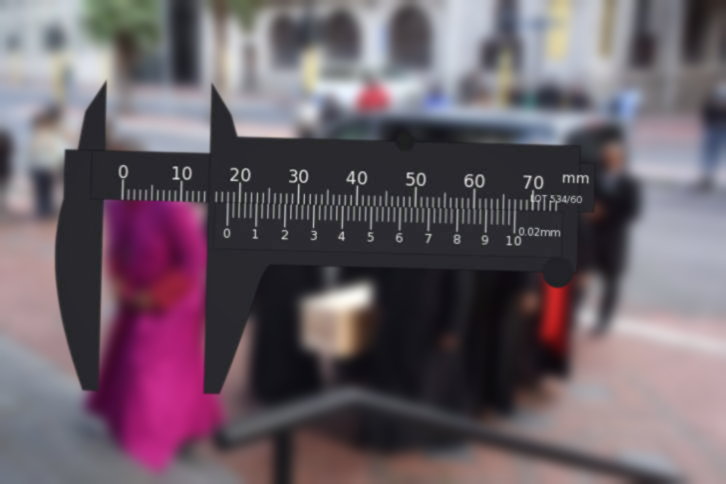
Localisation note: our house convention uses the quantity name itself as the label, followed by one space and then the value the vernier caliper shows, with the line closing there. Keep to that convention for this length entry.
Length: 18.0 mm
